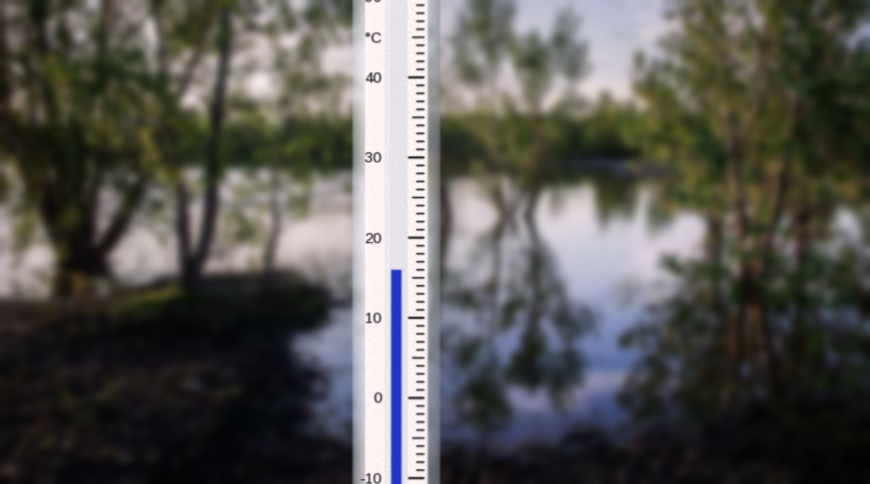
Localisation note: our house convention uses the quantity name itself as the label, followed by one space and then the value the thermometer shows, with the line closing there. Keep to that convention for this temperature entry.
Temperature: 16 °C
